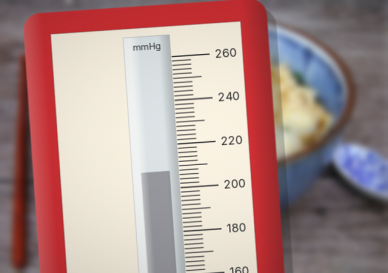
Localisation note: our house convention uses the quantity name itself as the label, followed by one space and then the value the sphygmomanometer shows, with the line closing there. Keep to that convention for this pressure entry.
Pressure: 208 mmHg
